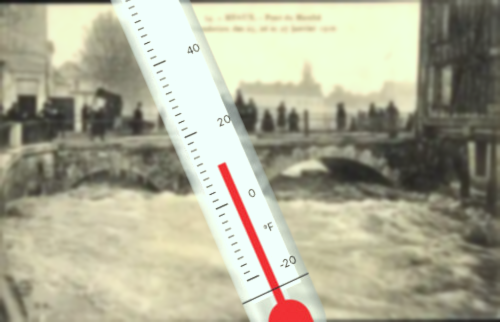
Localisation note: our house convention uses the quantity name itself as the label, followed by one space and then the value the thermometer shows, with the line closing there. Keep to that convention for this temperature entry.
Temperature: 10 °F
